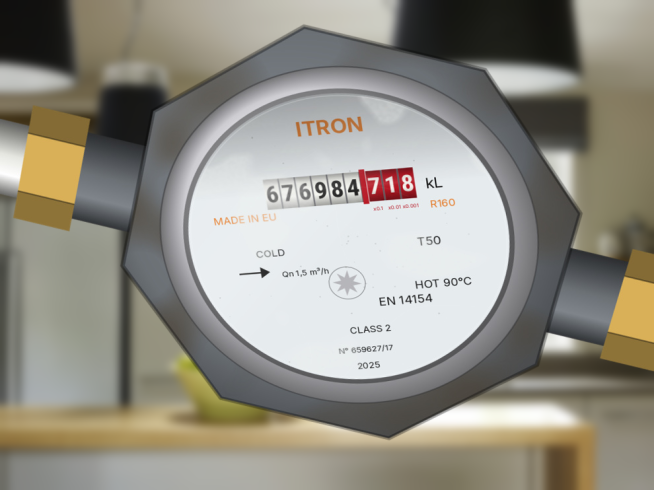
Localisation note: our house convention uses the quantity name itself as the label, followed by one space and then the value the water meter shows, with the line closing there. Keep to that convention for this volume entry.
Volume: 676984.718 kL
